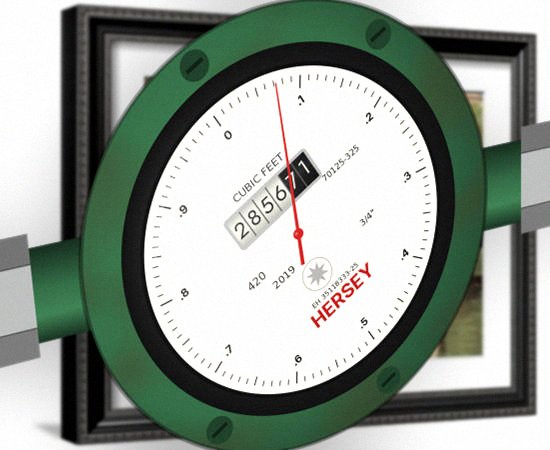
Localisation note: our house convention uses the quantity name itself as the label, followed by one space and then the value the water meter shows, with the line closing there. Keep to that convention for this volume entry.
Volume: 285671.07 ft³
